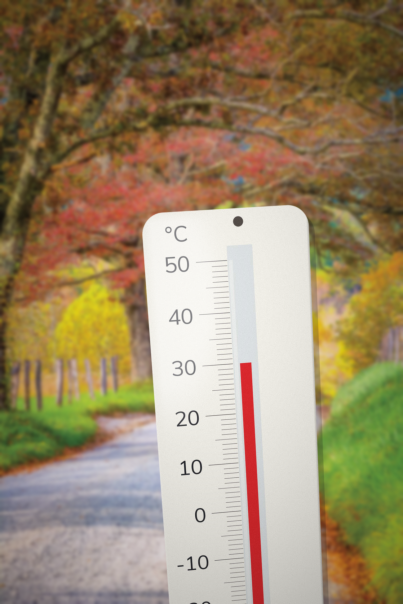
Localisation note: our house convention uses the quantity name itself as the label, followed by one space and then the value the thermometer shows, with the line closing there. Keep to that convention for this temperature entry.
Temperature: 30 °C
